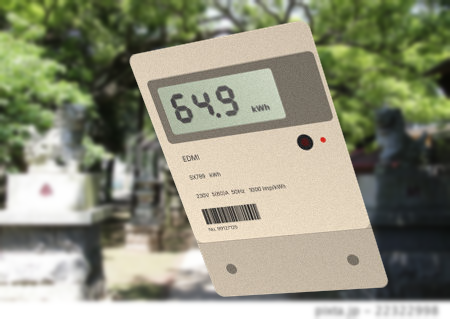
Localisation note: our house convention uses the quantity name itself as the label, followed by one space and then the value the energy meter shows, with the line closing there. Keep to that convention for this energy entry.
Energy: 64.9 kWh
